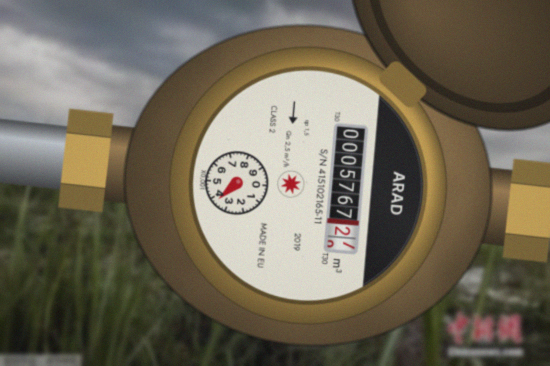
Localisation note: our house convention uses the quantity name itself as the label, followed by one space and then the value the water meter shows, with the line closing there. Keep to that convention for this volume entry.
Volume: 5767.273 m³
